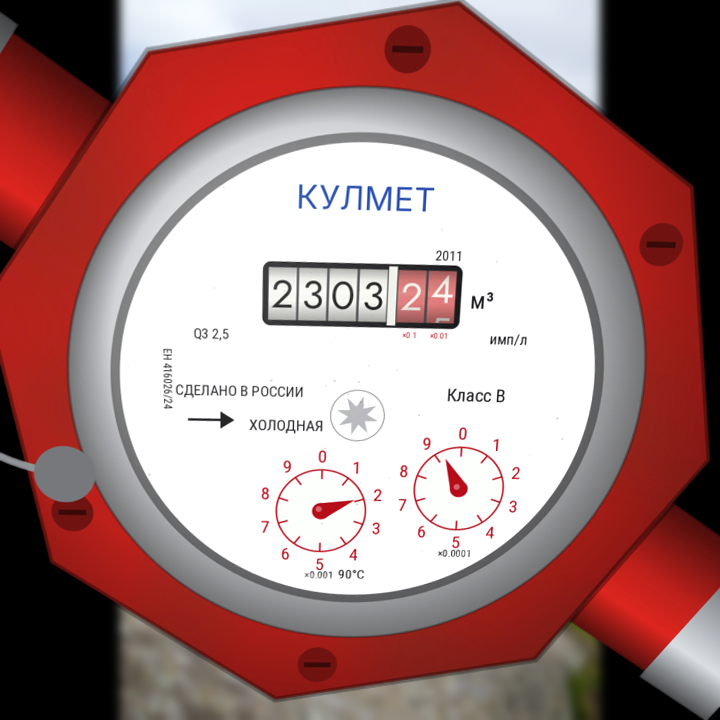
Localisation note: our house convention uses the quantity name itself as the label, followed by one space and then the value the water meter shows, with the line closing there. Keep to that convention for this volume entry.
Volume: 2303.2419 m³
